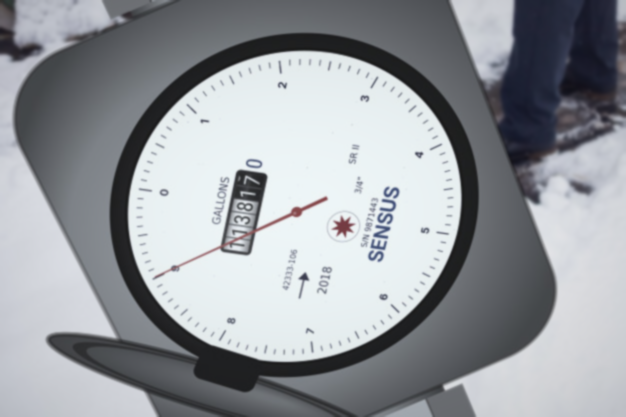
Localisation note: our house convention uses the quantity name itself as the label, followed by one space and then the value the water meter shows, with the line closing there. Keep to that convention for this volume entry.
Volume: 1138169.0 gal
